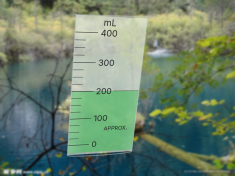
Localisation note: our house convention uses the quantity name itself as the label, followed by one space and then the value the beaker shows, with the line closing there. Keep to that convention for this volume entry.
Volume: 200 mL
